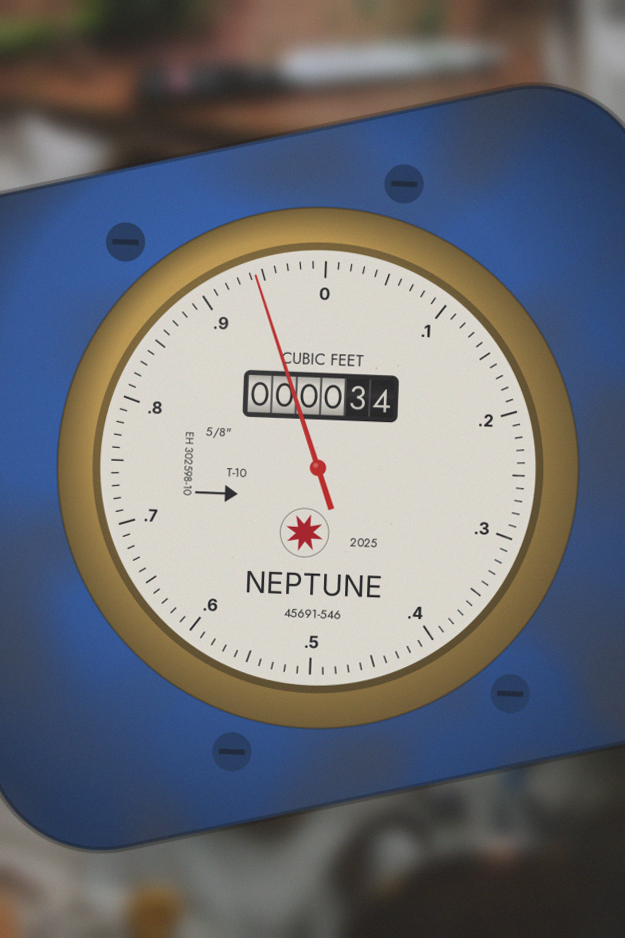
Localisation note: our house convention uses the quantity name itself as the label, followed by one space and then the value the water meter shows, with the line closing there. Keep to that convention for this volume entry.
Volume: 33.94 ft³
